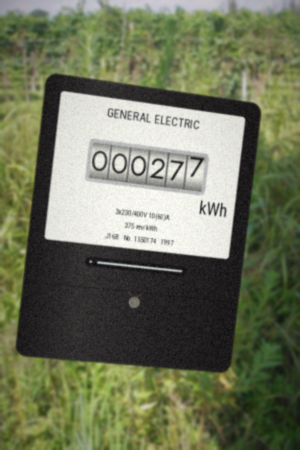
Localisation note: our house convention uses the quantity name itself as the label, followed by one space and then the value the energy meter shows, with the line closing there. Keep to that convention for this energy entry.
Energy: 277 kWh
